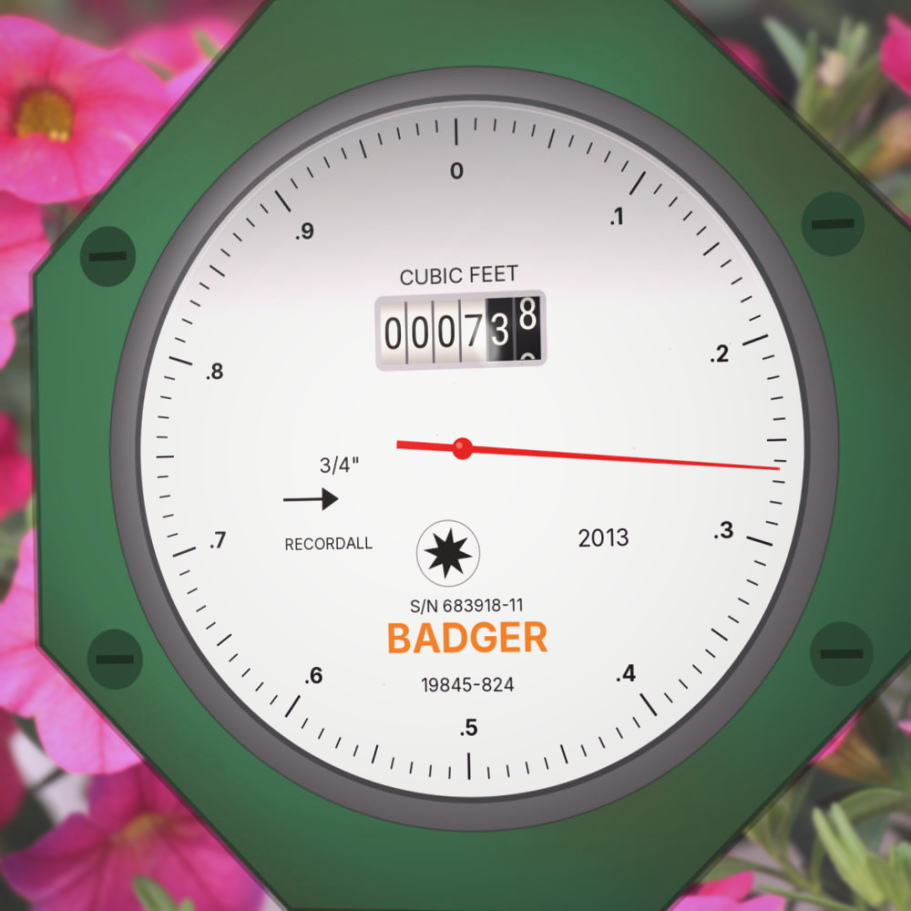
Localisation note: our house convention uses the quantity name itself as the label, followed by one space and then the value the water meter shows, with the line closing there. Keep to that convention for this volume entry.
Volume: 738.26 ft³
